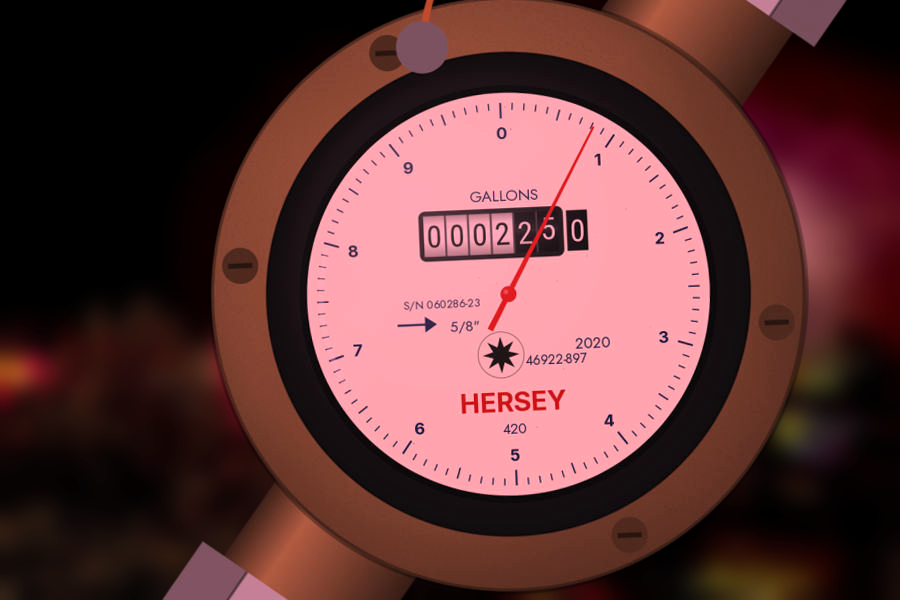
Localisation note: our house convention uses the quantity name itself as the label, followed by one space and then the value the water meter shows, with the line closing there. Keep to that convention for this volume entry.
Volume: 2250.8 gal
